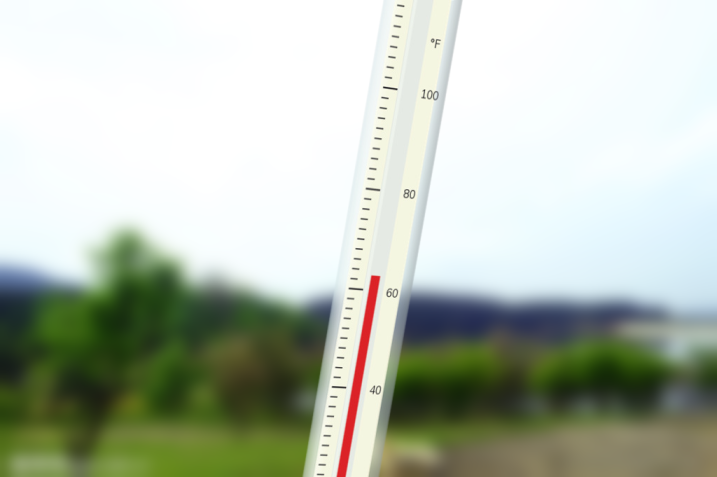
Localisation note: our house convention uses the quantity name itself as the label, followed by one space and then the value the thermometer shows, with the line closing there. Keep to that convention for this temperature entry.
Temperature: 63 °F
